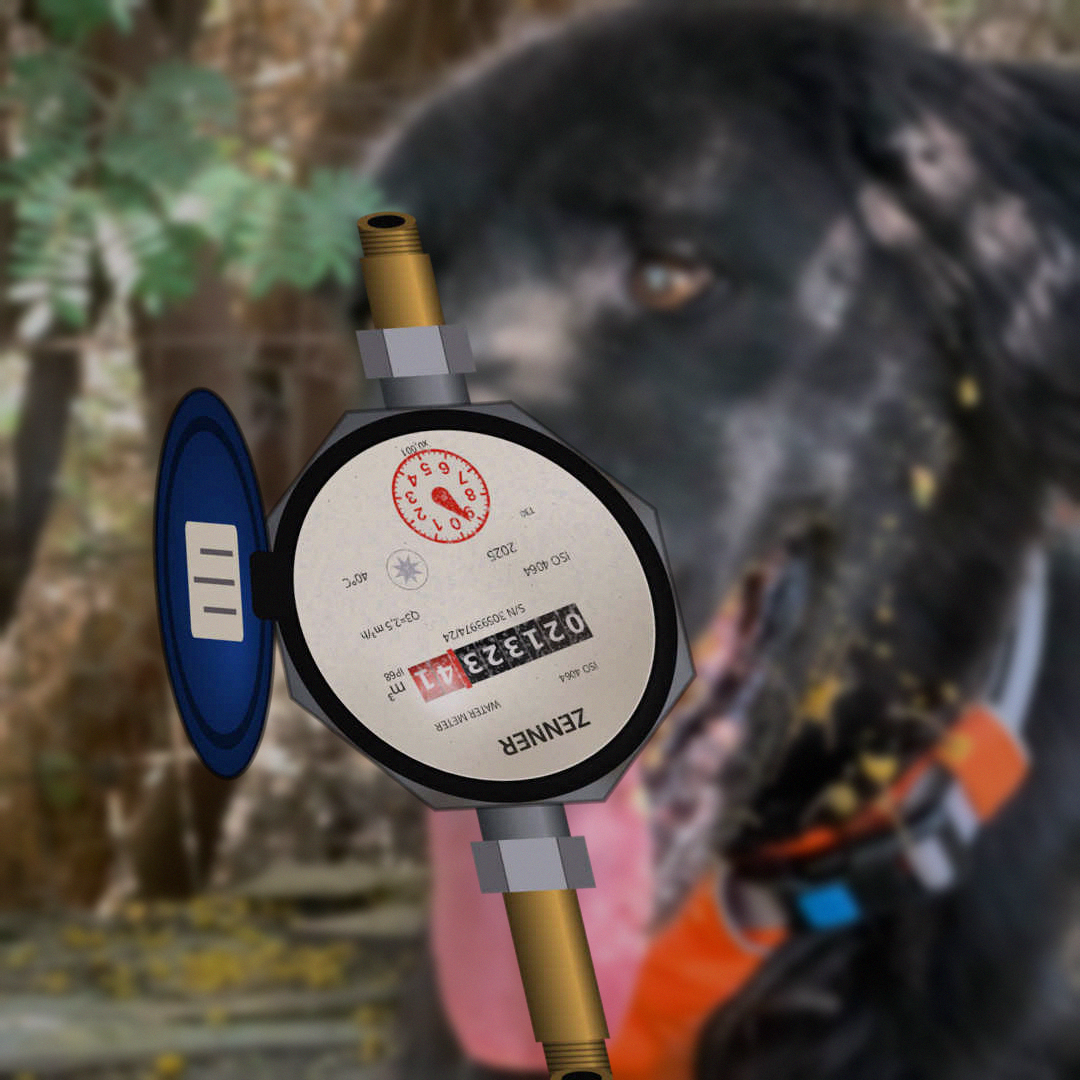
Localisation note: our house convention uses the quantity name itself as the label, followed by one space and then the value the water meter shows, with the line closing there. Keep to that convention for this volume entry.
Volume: 21323.409 m³
